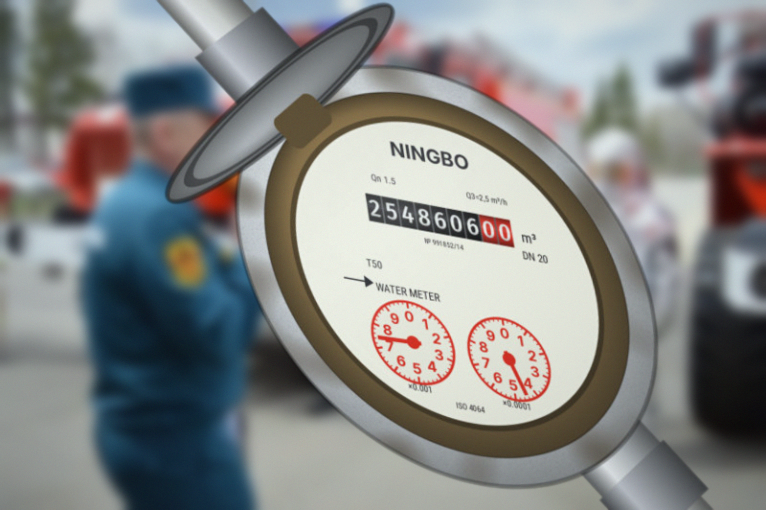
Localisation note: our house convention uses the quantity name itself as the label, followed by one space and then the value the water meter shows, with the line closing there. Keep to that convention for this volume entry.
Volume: 2548606.0074 m³
